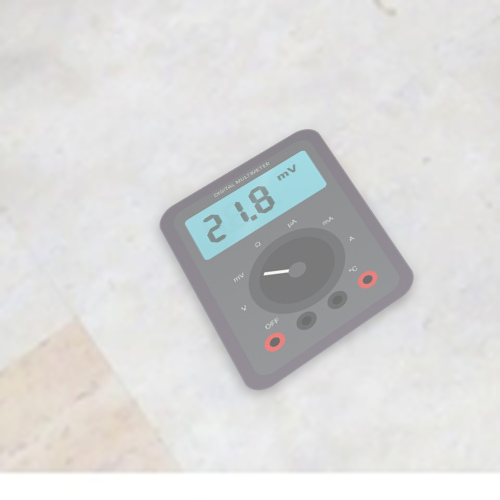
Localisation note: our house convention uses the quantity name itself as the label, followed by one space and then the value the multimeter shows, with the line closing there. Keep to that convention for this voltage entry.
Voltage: 21.8 mV
